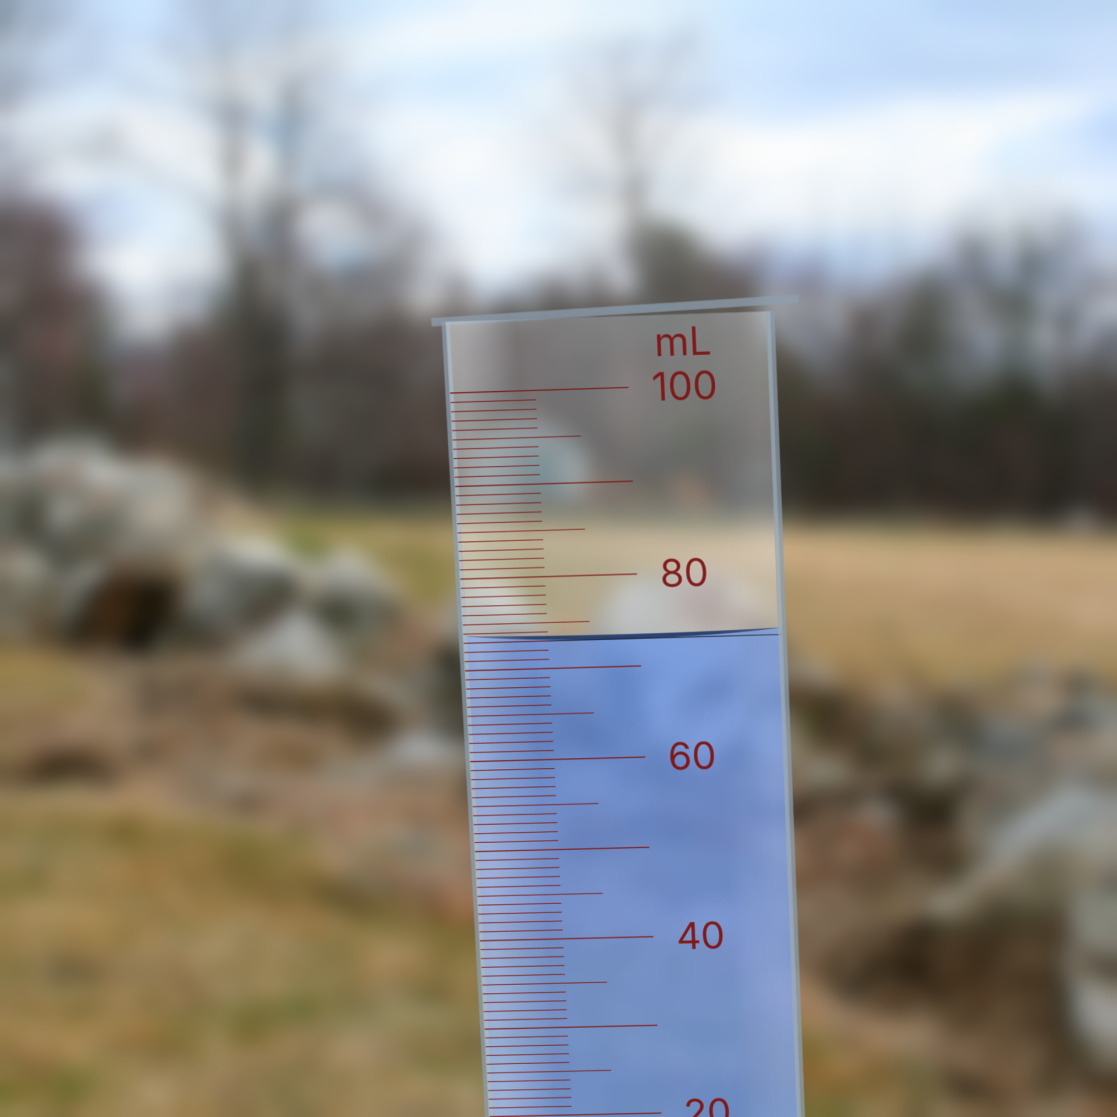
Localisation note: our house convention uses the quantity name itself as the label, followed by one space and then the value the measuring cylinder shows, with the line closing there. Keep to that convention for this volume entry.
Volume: 73 mL
